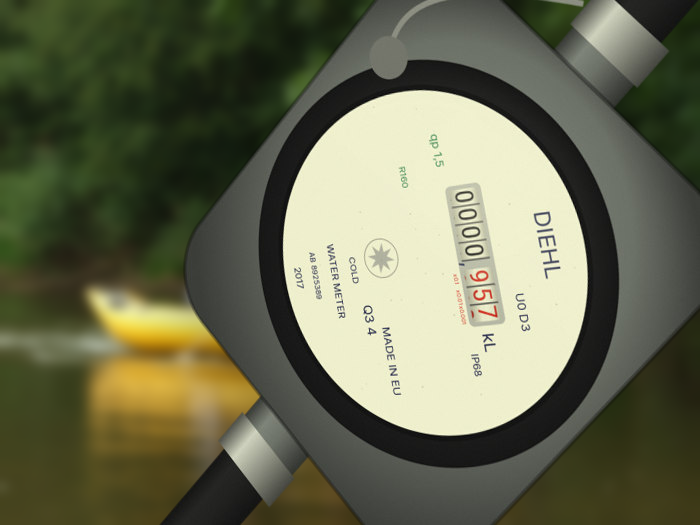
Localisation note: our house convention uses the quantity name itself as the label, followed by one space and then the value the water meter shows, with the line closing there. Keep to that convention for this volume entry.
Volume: 0.957 kL
